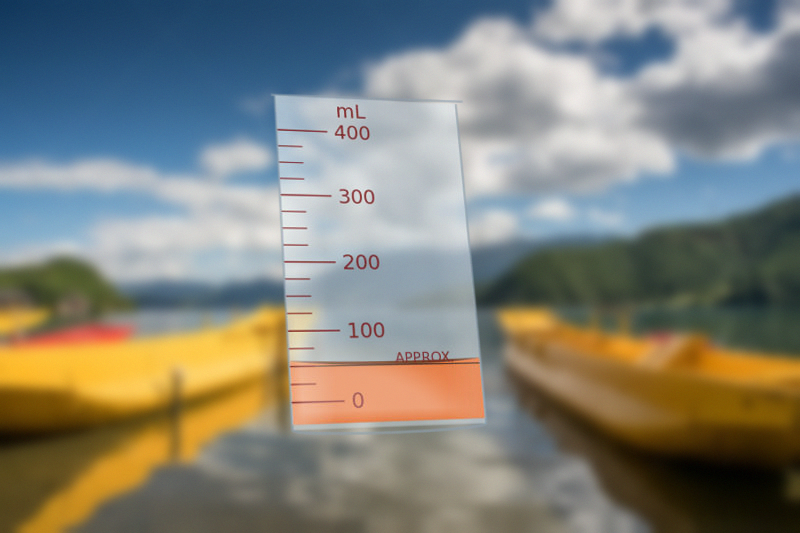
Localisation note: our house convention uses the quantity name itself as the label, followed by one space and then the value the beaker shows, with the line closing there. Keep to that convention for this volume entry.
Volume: 50 mL
